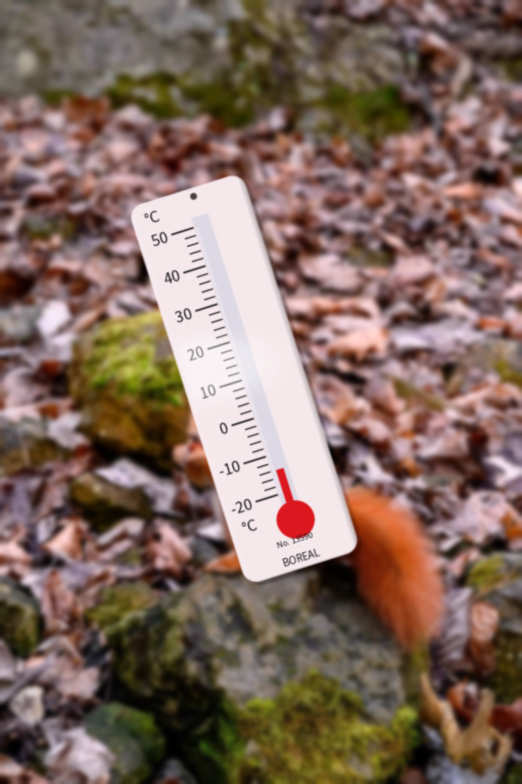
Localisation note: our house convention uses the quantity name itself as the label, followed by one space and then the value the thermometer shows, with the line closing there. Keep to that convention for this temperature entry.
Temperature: -14 °C
